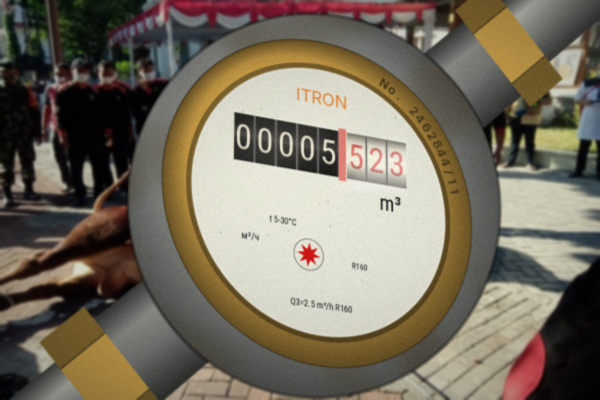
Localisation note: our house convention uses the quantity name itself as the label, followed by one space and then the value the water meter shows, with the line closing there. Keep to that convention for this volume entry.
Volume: 5.523 m³
